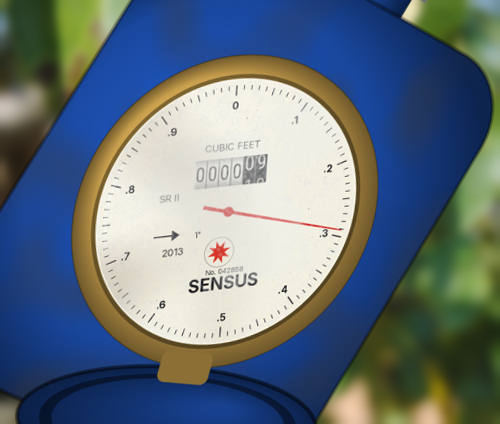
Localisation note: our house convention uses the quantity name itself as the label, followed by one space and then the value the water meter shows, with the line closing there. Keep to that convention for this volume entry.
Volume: 9.29 ft³
